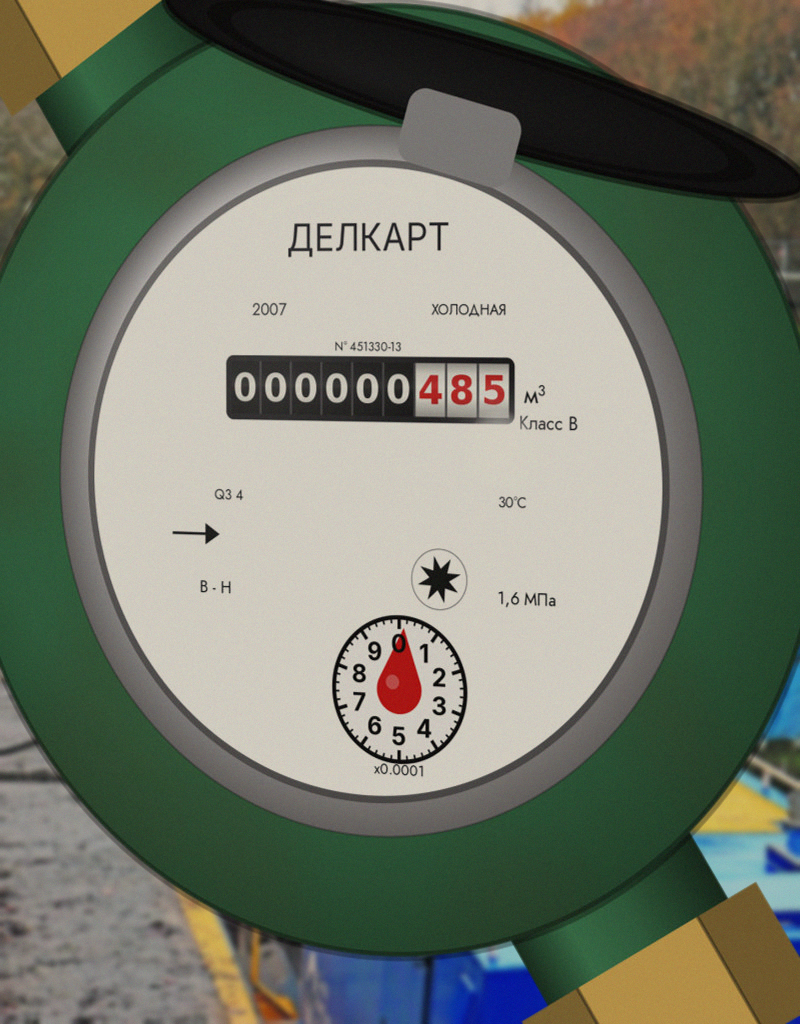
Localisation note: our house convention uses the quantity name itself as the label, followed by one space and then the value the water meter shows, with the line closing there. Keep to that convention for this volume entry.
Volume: 0.4850 m³
